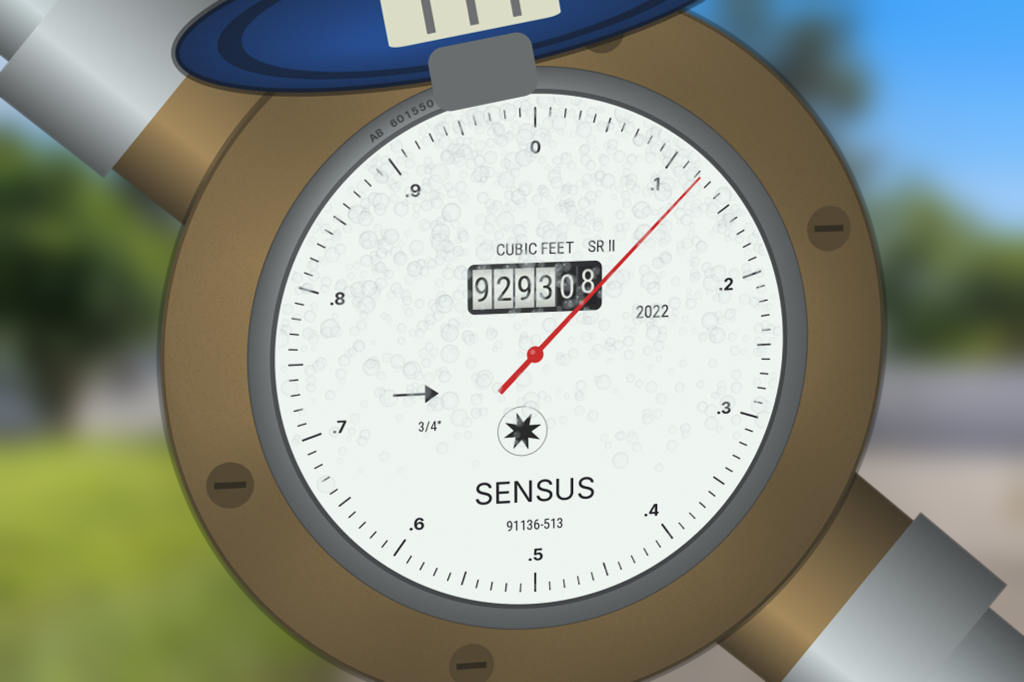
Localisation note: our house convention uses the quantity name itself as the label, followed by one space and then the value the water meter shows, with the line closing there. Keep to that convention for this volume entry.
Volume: 929308.12 ft³
